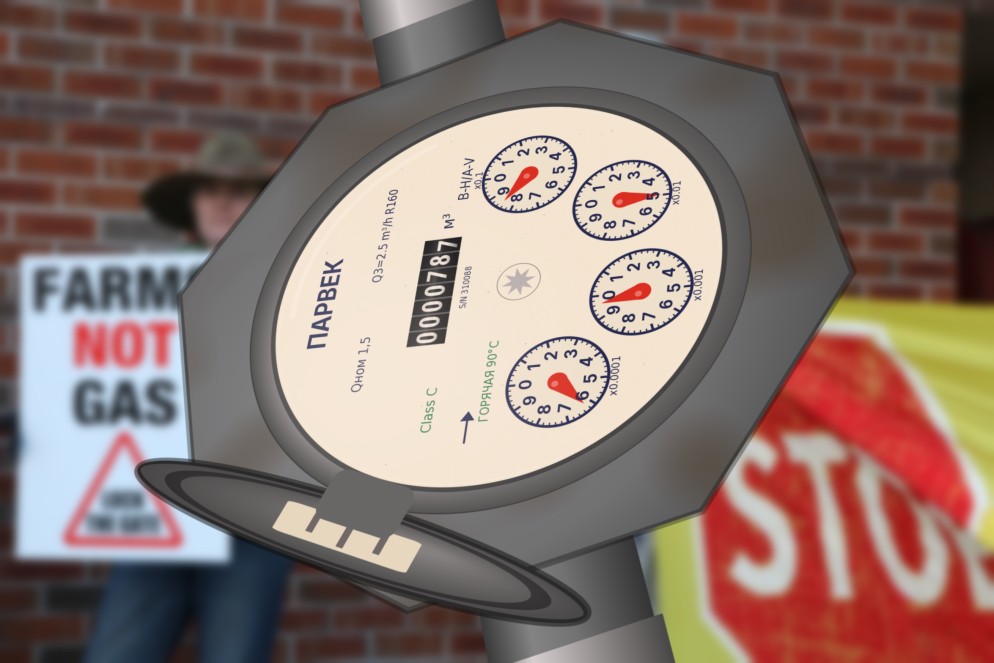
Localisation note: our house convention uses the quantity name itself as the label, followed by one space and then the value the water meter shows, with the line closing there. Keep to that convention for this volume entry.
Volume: 786.8496 m³
